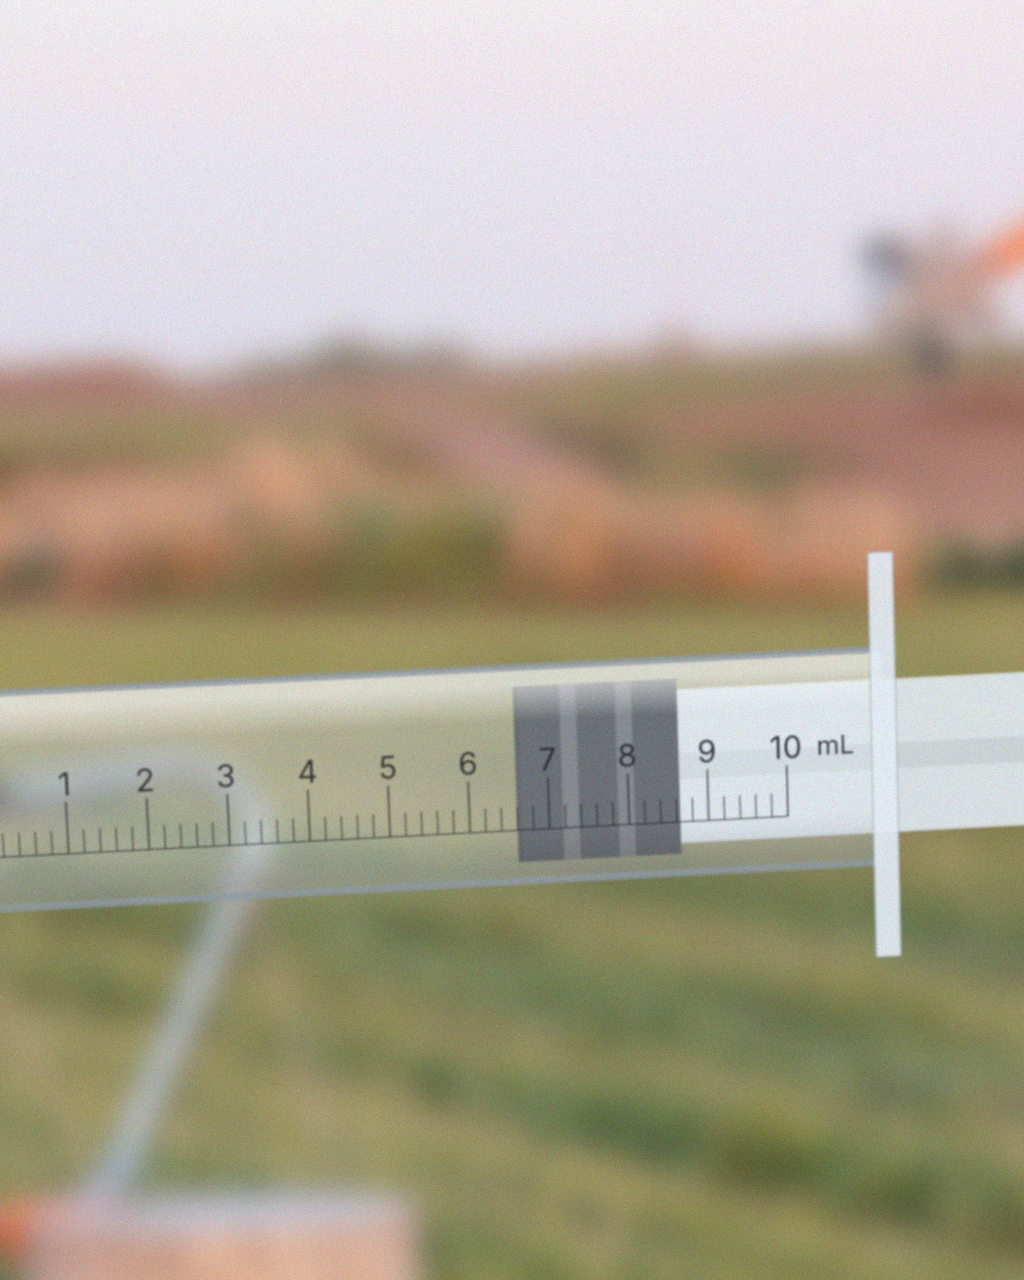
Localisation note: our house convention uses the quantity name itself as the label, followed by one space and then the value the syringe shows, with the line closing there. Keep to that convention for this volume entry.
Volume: 6.6 mL
